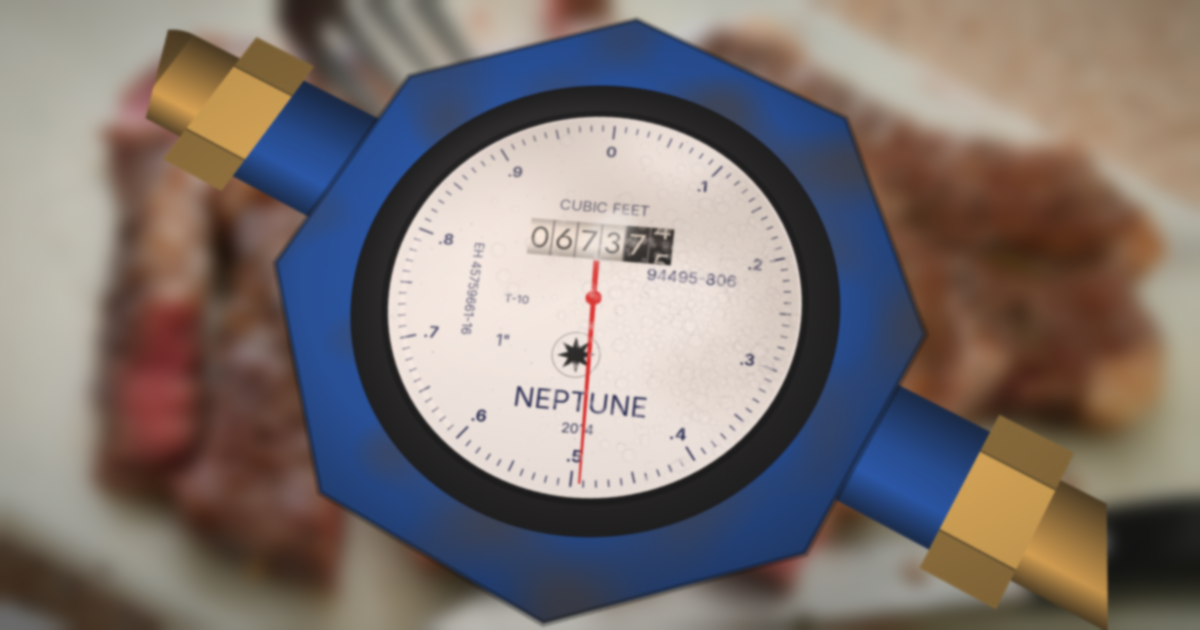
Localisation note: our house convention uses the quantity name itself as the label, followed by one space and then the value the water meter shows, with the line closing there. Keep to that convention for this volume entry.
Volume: 67374.49 ft³
